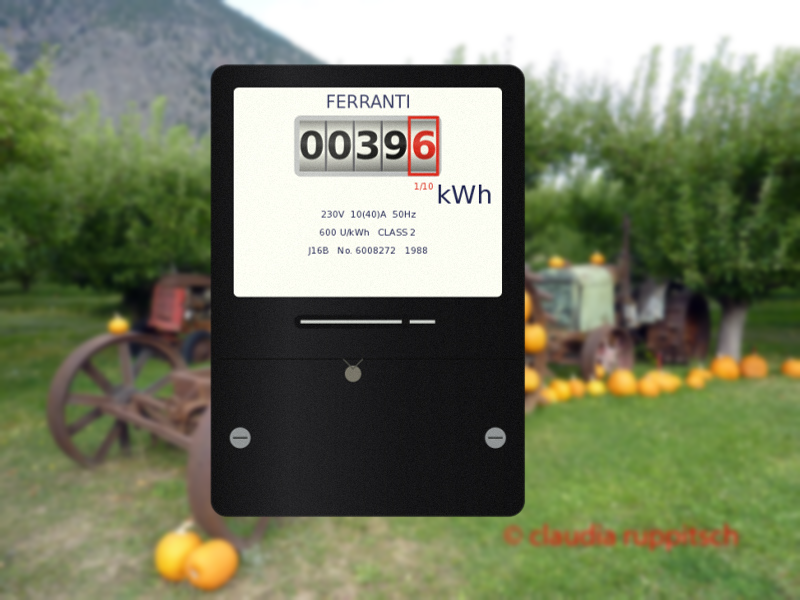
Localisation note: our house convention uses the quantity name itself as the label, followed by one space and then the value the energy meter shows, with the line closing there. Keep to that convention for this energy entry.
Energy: 39.6 kWh
